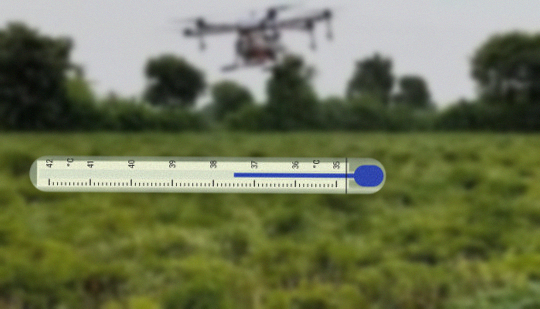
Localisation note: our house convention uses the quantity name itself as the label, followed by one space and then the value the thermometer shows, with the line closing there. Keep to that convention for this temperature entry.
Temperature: 37.5 °C
